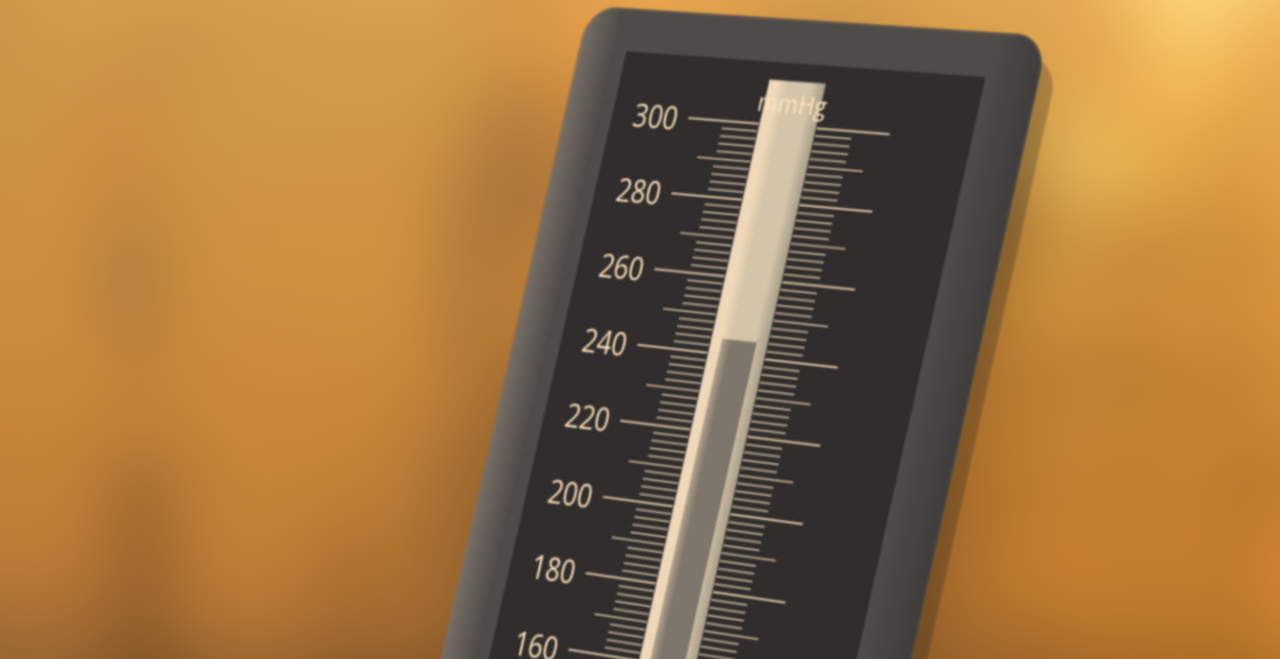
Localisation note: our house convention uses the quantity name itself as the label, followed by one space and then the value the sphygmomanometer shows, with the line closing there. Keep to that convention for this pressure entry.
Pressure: 244 mmHg
